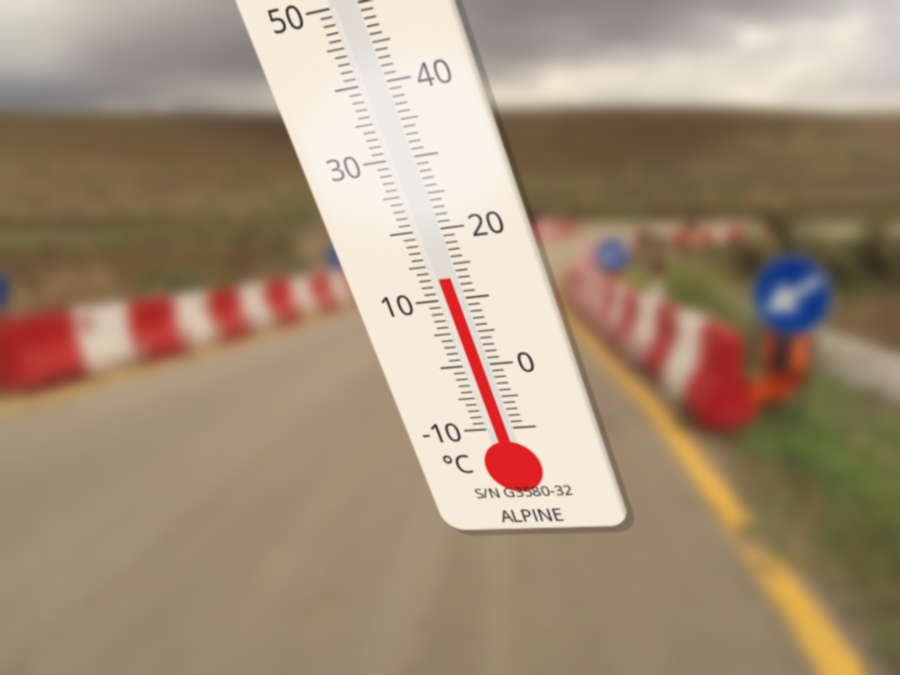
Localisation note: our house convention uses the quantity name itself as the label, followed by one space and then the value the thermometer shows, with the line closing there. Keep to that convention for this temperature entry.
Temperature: 13 °C
